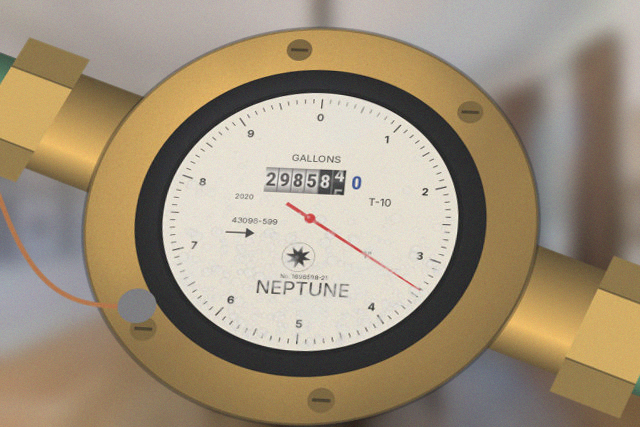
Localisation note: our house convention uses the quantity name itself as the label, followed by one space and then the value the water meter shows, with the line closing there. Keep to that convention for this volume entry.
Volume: 2985843.4 gal
